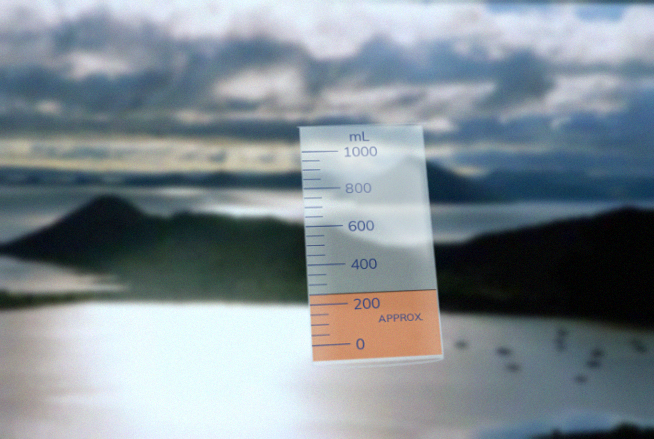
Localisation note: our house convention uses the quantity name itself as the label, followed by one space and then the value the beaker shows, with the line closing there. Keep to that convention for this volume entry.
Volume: 250 mL
